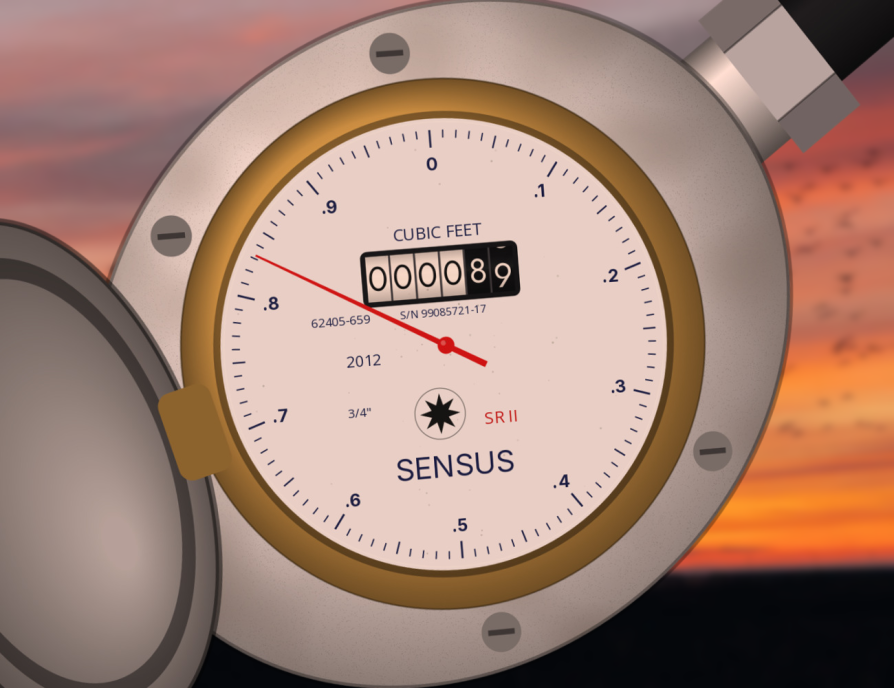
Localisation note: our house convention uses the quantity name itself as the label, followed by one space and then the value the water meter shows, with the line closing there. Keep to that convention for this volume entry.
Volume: 88.83 ft³
